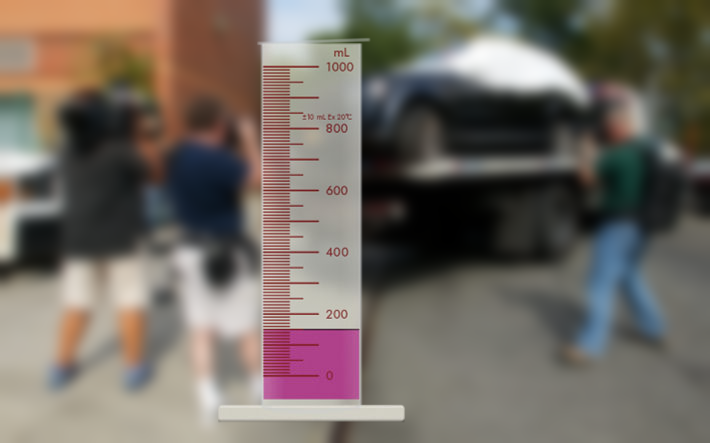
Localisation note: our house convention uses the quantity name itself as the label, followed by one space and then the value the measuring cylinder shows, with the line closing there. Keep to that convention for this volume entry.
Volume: 150 mL
